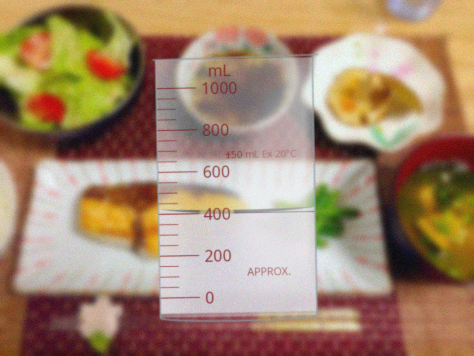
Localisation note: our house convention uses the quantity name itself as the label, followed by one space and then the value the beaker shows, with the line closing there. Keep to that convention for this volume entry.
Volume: 400 mL
